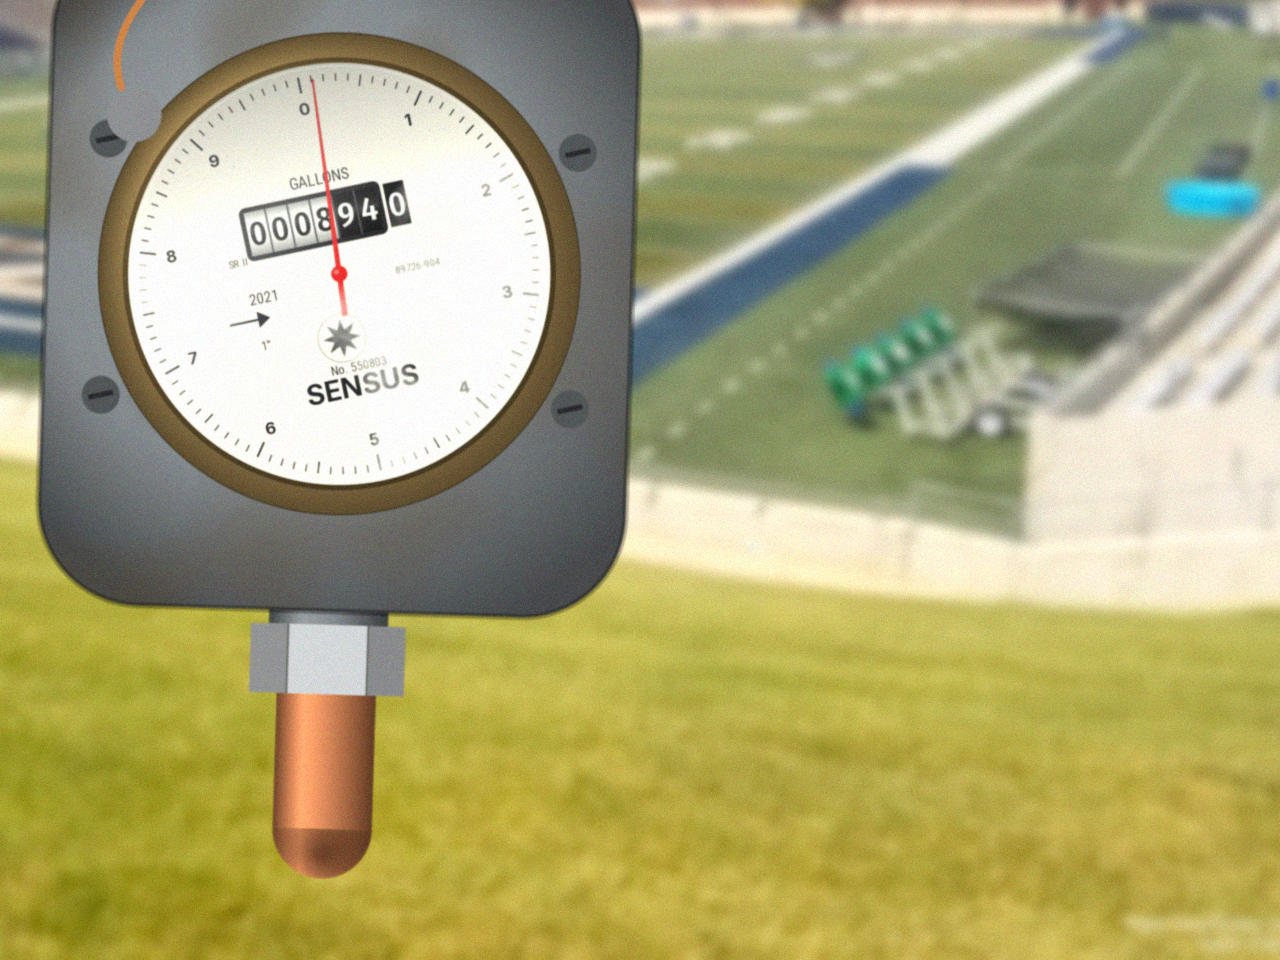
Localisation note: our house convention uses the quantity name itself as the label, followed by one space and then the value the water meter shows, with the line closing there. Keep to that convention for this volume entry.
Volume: 8940.1 gal
